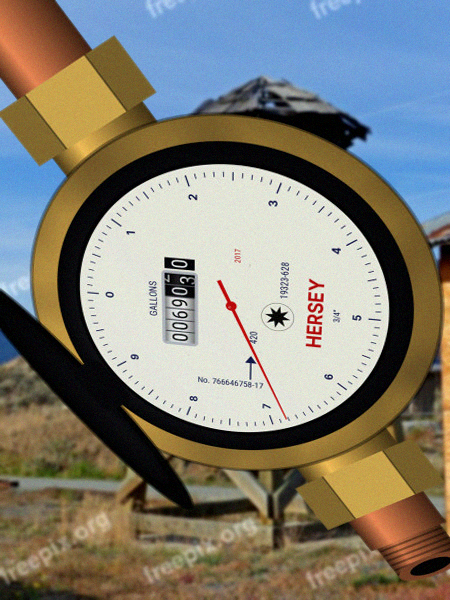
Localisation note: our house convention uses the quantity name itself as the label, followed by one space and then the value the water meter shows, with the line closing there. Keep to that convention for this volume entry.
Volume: 69026.8 gal
